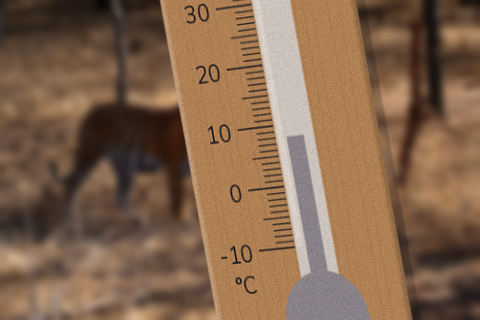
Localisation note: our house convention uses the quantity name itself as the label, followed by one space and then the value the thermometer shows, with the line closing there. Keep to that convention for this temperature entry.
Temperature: 8 °C
